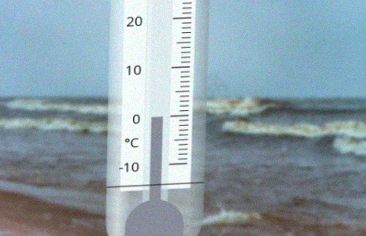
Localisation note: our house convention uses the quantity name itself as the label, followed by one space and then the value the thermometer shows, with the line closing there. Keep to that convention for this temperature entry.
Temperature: 0 °C
